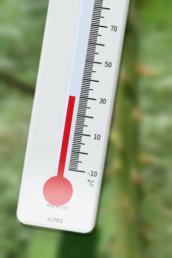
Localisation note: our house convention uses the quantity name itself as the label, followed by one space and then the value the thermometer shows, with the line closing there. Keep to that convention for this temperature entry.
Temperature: 30 °C
